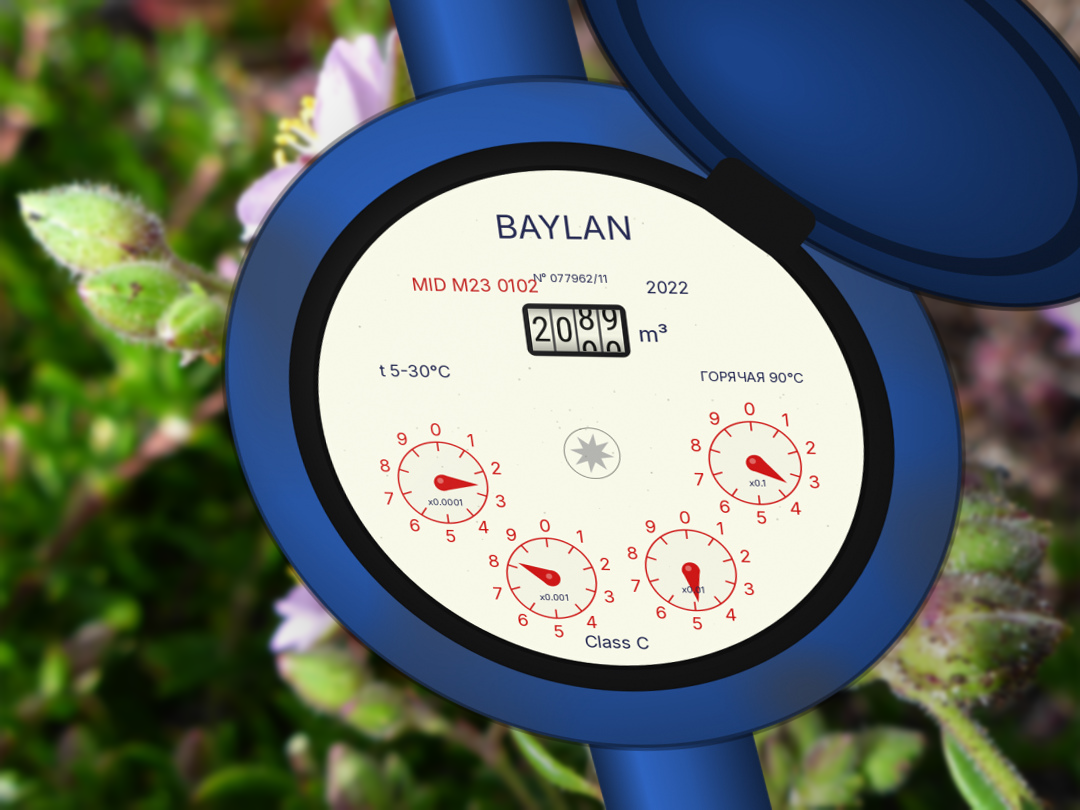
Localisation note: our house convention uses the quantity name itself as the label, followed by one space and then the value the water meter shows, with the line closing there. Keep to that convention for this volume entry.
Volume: 2089.3482 m³
